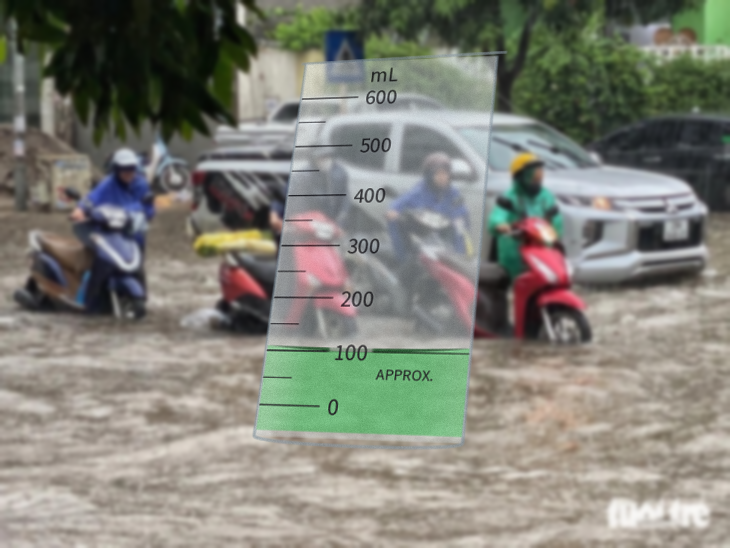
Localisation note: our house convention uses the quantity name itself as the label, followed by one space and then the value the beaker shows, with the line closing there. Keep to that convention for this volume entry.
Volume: 100 mL
